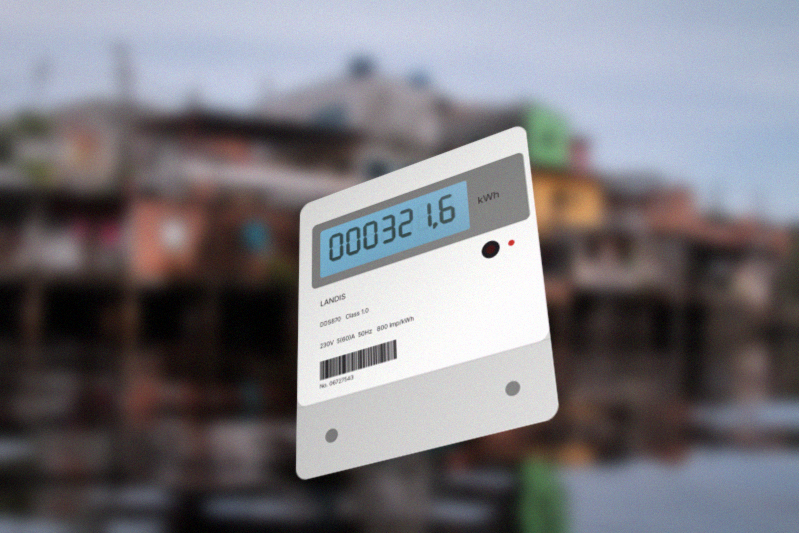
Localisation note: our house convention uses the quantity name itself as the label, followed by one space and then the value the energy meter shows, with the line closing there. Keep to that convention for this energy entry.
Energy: 321.6 kWh
